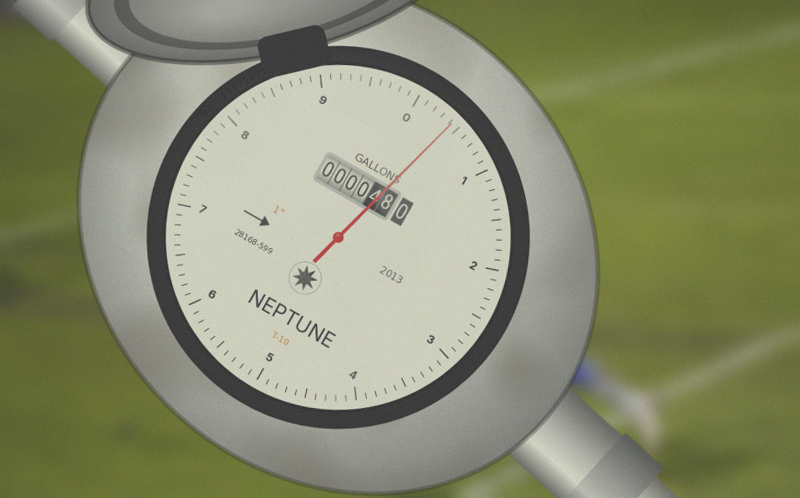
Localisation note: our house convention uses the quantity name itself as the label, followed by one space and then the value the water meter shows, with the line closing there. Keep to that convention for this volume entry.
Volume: 480.4 gal
